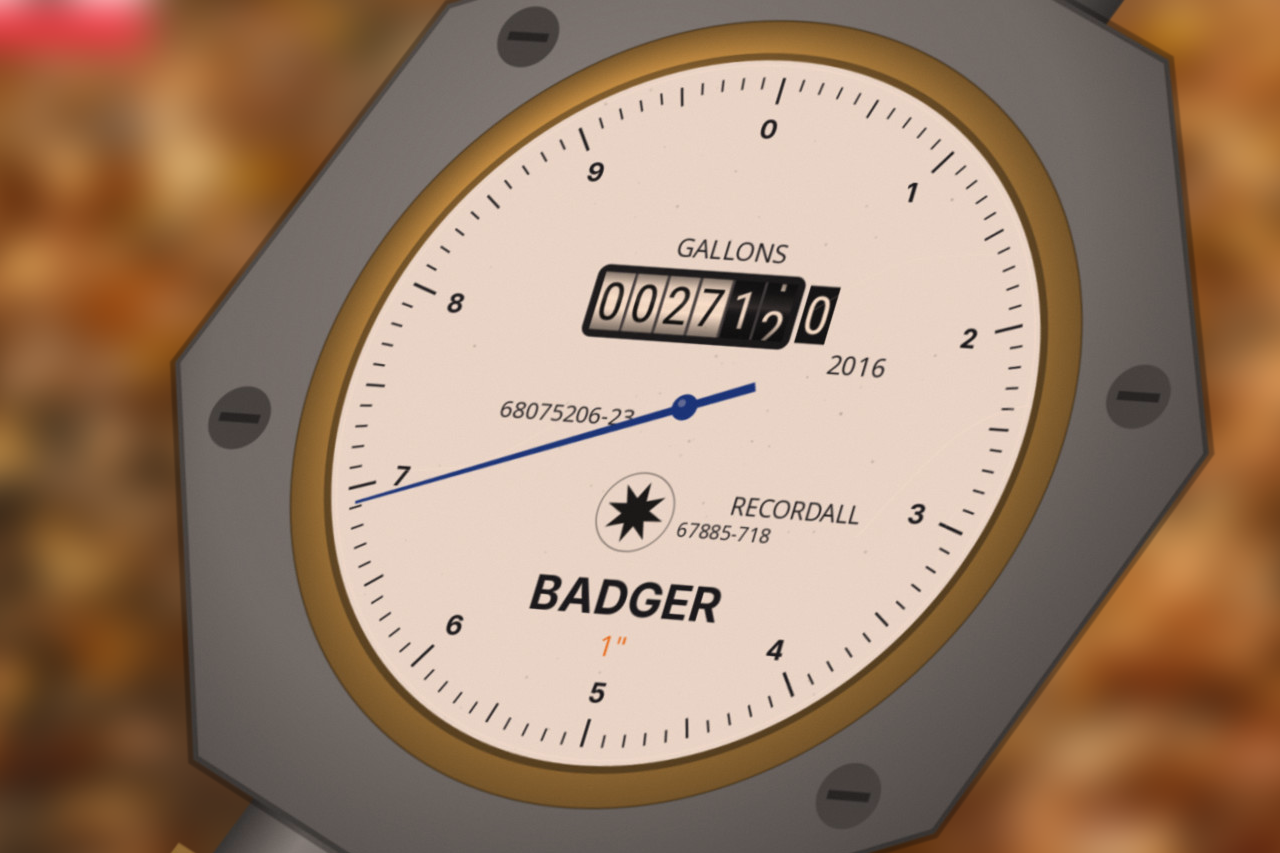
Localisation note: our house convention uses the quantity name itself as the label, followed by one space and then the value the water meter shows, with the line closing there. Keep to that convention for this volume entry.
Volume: 27116.9 gal
